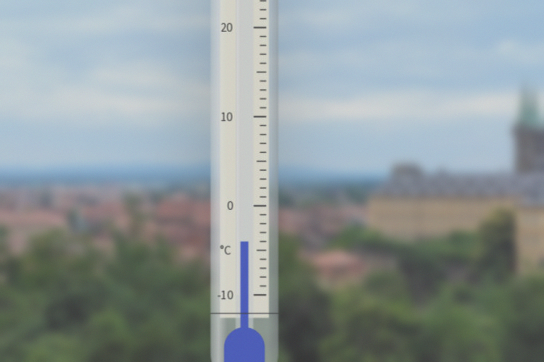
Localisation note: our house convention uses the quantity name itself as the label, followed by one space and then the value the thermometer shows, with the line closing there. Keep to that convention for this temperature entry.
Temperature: -4 °C
